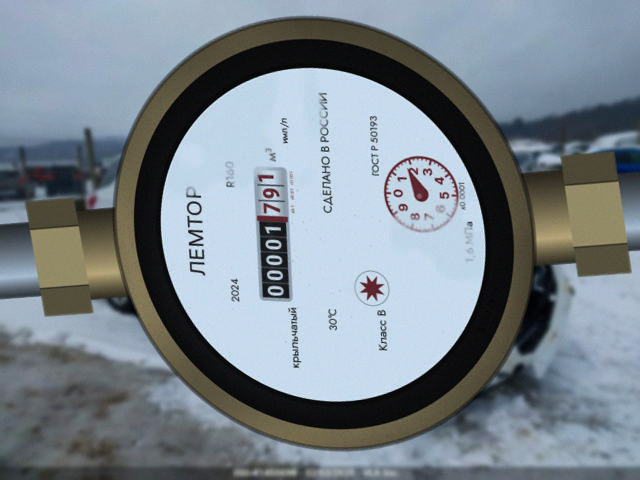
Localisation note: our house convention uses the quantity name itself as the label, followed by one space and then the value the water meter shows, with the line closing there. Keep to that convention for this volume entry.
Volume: 1.7911 m³
